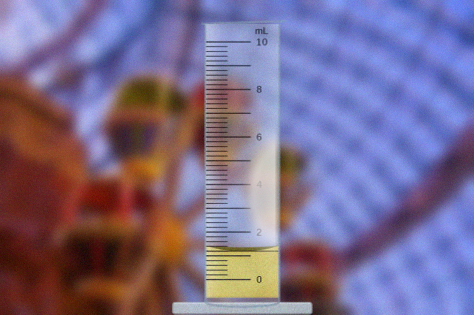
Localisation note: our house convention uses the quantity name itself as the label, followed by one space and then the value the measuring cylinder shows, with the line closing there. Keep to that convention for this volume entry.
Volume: 1.2 mL
